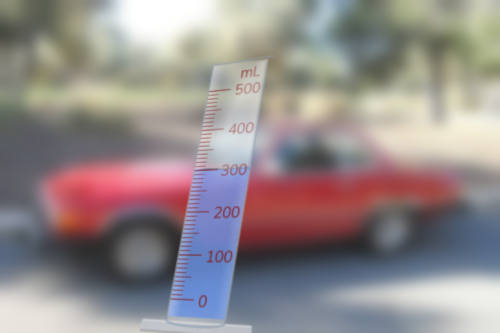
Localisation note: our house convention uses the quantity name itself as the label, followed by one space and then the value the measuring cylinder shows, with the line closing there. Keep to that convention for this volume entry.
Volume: 300 mL
